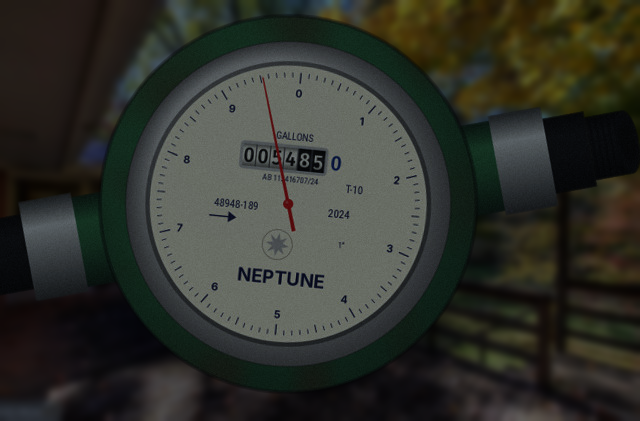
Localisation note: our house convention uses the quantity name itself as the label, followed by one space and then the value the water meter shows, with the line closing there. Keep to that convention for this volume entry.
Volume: 54849.5 gal
